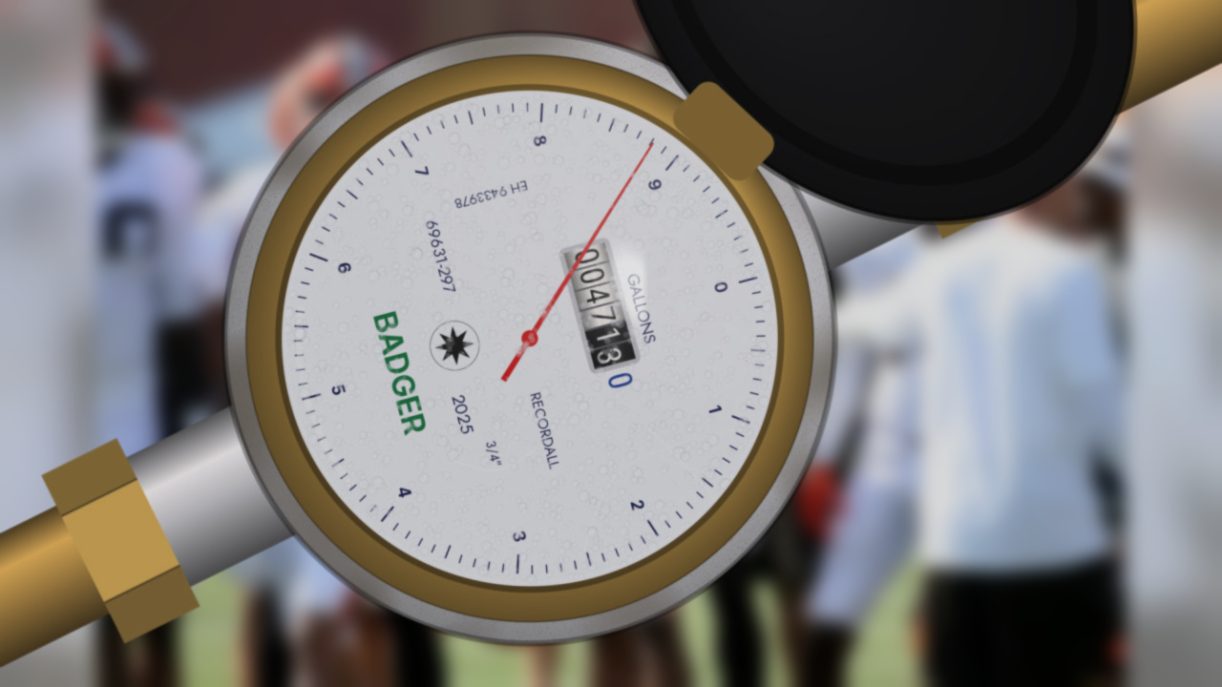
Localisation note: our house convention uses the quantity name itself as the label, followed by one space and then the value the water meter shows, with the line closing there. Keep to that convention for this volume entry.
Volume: 47128.8 gal
